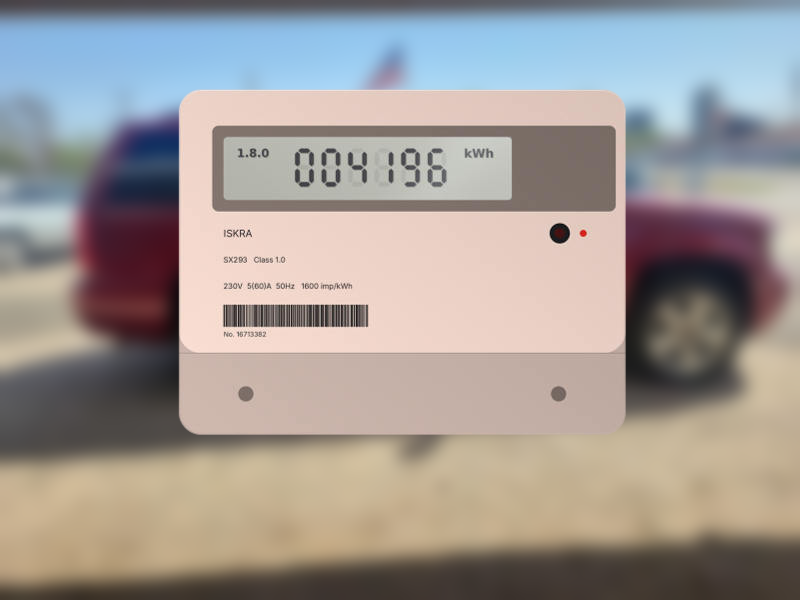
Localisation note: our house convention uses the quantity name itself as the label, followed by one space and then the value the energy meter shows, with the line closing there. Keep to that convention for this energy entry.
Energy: 4196 kWh
